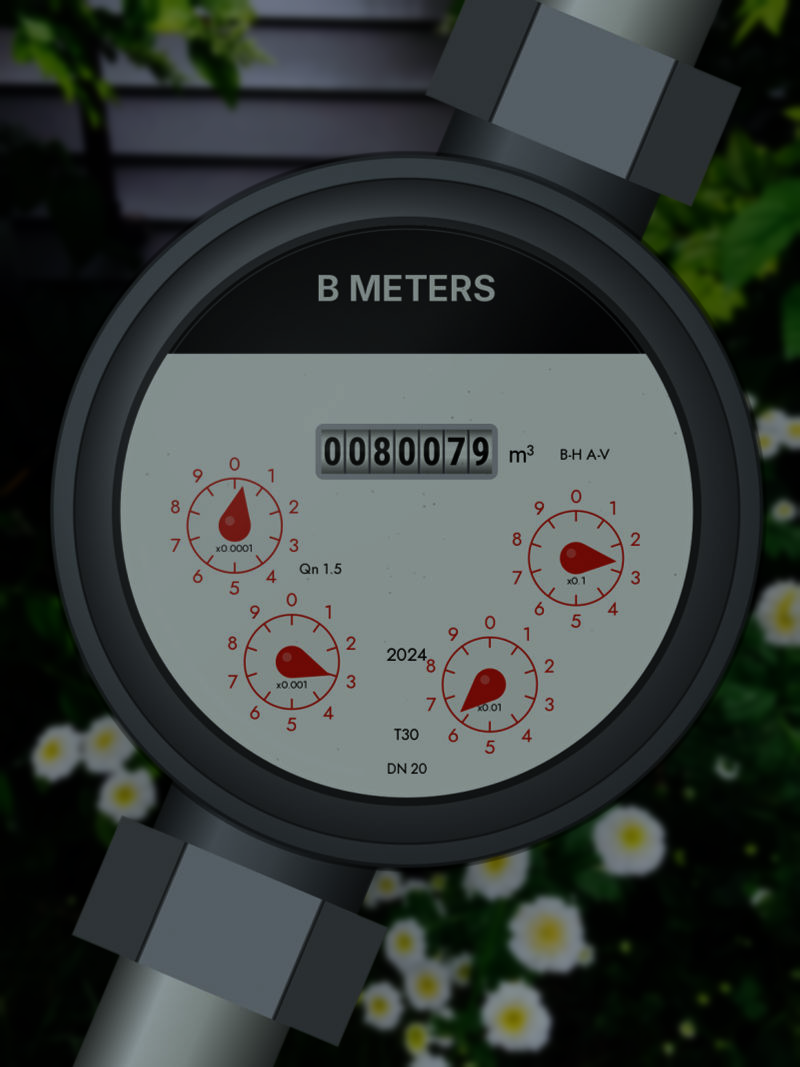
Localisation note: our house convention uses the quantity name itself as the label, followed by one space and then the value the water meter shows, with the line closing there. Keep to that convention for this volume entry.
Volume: 80079.2630 m³
